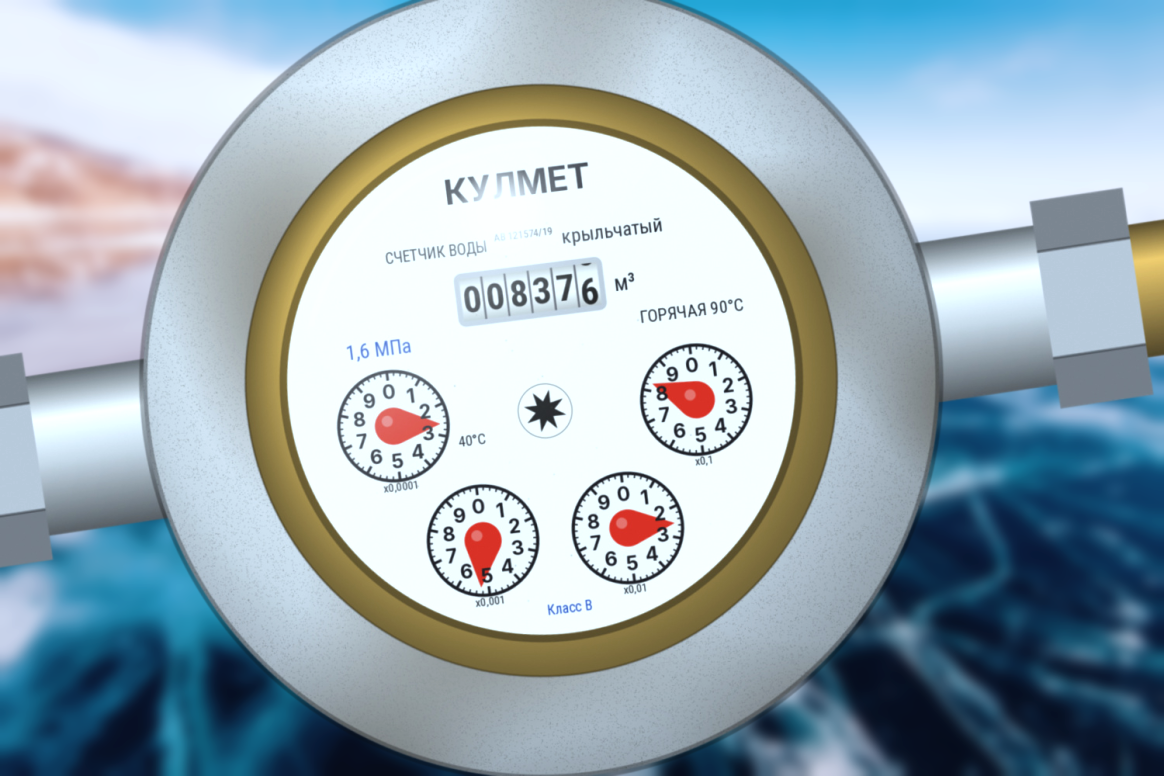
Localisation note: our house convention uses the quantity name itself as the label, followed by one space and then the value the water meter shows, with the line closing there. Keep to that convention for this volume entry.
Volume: 8375.8252 m³
